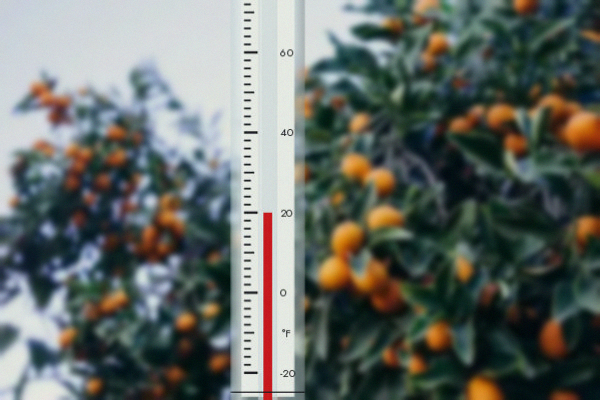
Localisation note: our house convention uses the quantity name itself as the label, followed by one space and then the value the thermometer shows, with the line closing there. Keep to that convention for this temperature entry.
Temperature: 20 °F
